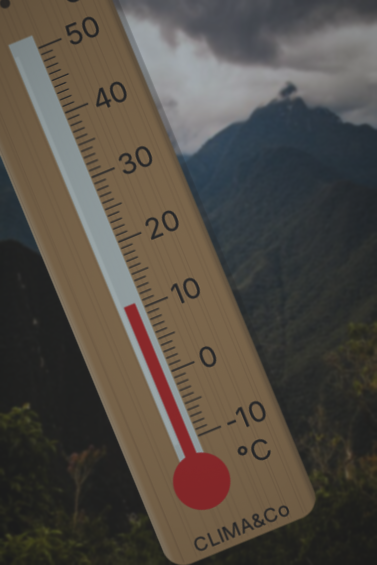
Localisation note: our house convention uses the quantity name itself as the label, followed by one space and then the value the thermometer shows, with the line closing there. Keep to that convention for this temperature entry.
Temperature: 11 °C
